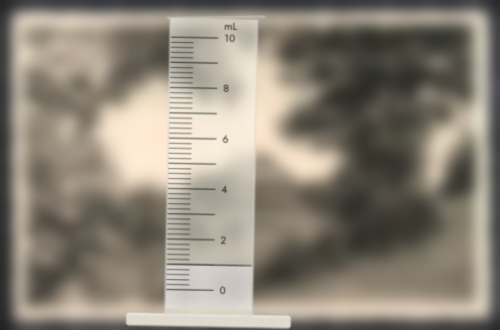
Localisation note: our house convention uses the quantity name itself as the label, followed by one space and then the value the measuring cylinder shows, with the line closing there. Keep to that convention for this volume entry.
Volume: 1 mL
